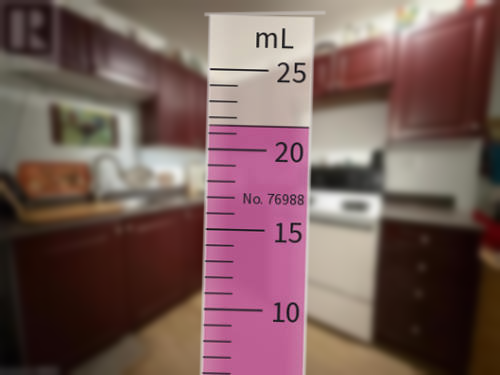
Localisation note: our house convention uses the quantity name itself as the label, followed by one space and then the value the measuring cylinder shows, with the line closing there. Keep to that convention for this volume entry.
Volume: 21.5 mL
